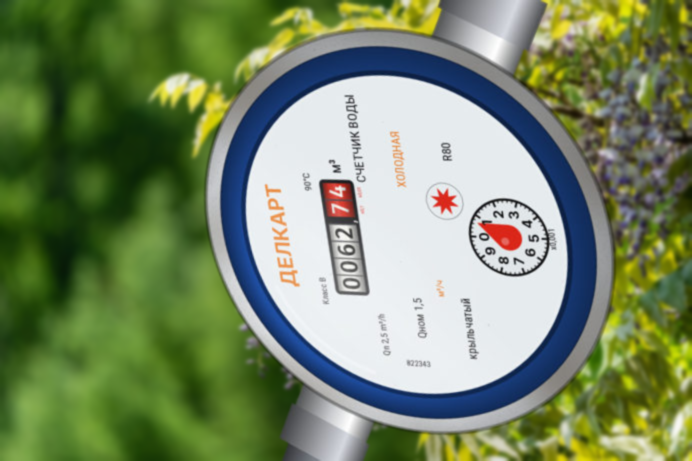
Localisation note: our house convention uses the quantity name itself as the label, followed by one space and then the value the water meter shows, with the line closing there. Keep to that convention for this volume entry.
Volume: 62.740 m³
